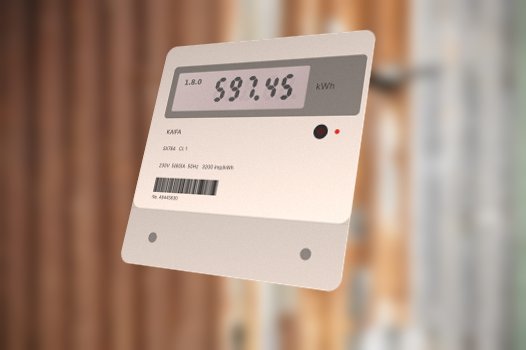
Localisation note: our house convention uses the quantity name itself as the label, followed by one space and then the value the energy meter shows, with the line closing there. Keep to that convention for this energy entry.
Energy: 597.45 kWh
